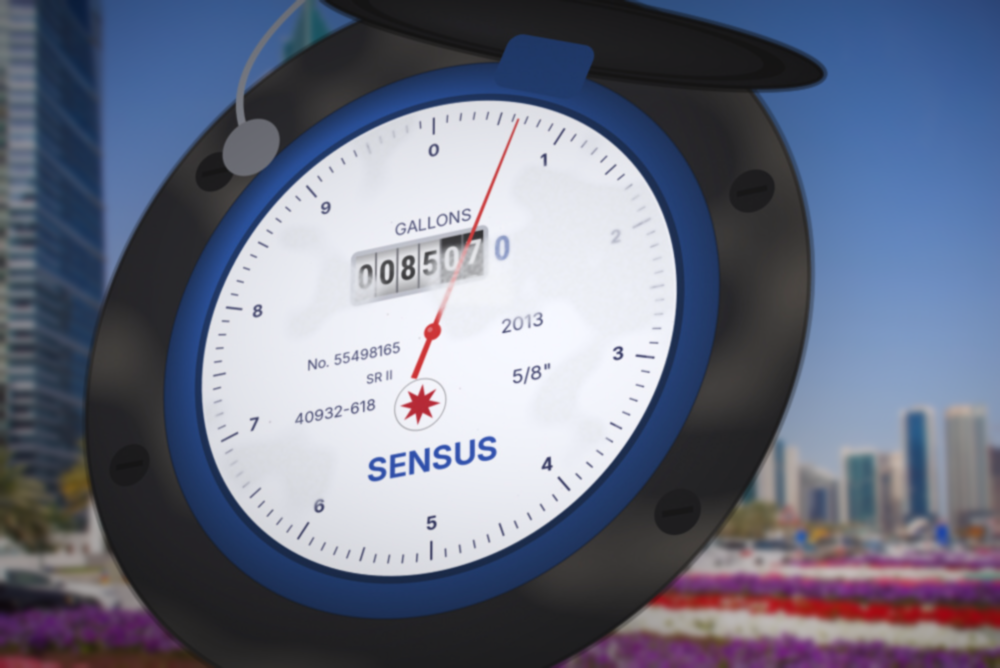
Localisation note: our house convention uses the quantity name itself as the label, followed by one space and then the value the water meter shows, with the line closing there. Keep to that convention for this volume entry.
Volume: 85070.6 gal
